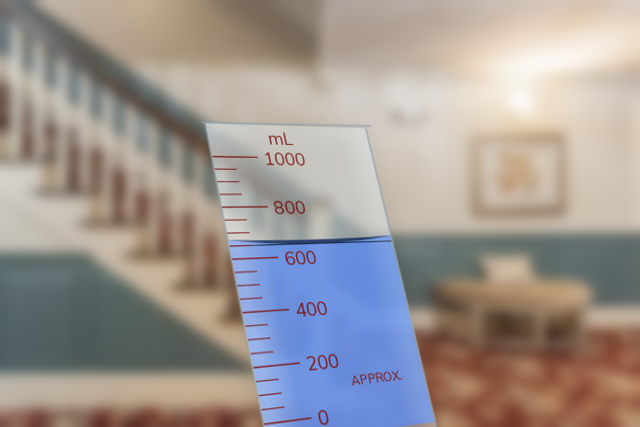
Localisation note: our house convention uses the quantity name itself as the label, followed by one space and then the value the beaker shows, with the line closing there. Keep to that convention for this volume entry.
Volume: 650 mL
